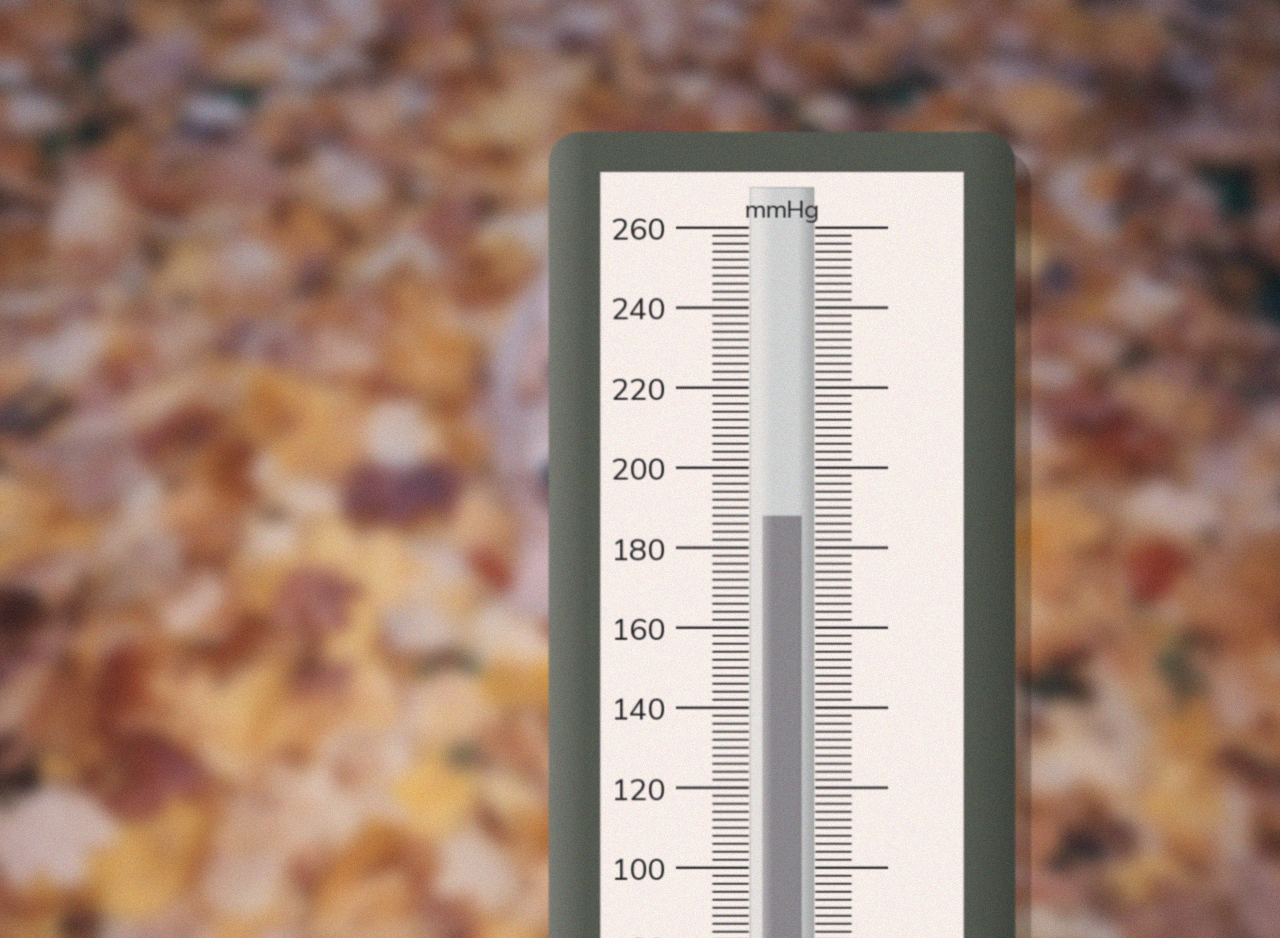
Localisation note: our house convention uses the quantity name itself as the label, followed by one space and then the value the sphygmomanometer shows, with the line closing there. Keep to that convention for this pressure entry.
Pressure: 188 mmHg
